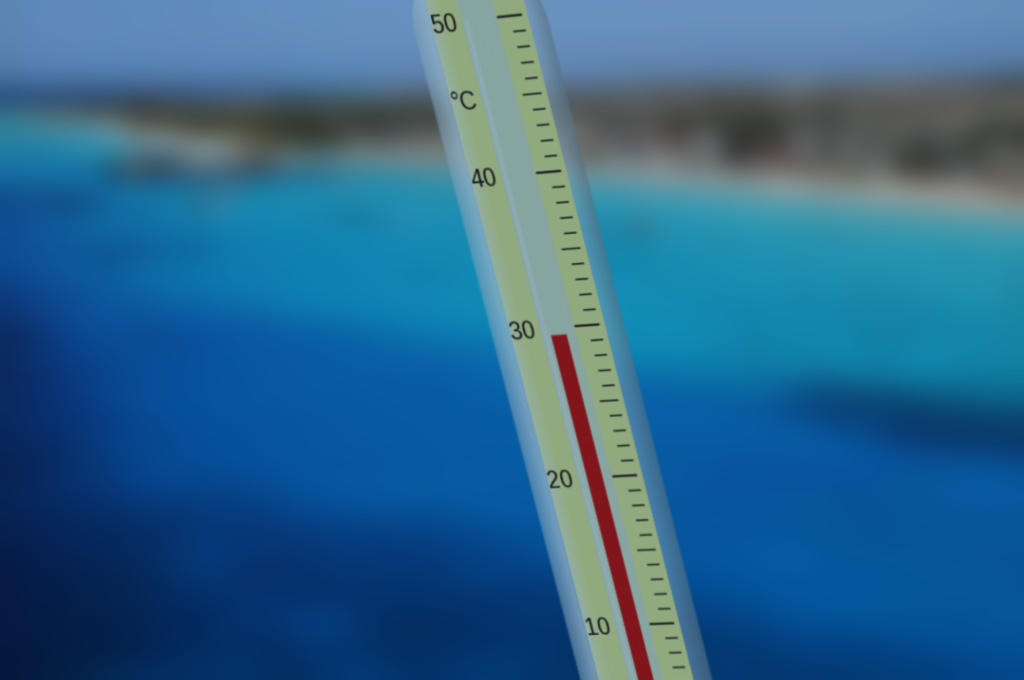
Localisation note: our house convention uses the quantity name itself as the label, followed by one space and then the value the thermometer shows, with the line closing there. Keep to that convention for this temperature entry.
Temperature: 29.5 °C
